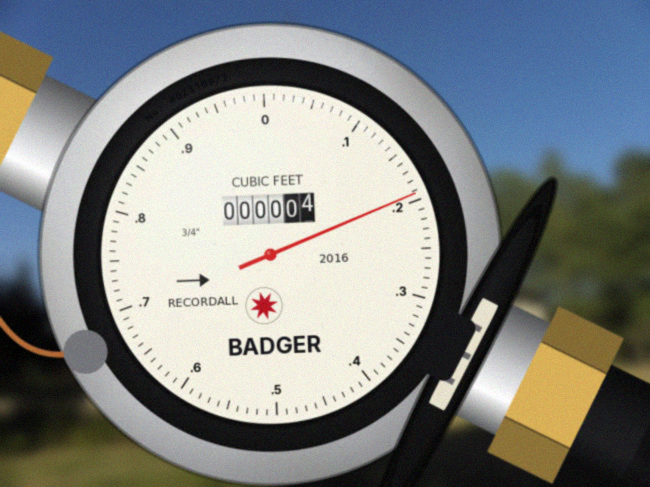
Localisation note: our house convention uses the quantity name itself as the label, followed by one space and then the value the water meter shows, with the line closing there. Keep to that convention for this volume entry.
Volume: 4.19 ft³
